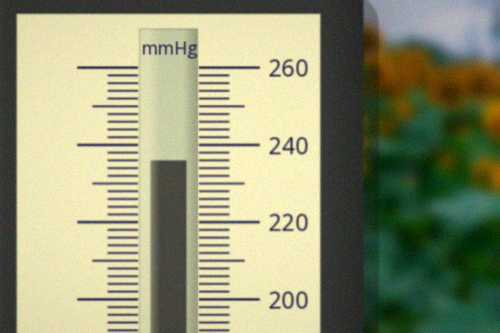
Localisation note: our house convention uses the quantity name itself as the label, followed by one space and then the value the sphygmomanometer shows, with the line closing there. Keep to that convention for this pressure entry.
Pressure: 236 mmHg
